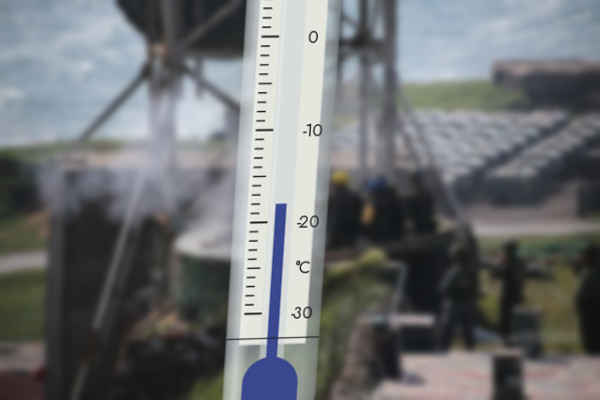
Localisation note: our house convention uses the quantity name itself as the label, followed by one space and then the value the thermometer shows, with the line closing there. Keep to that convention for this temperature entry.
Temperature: -18 °C
